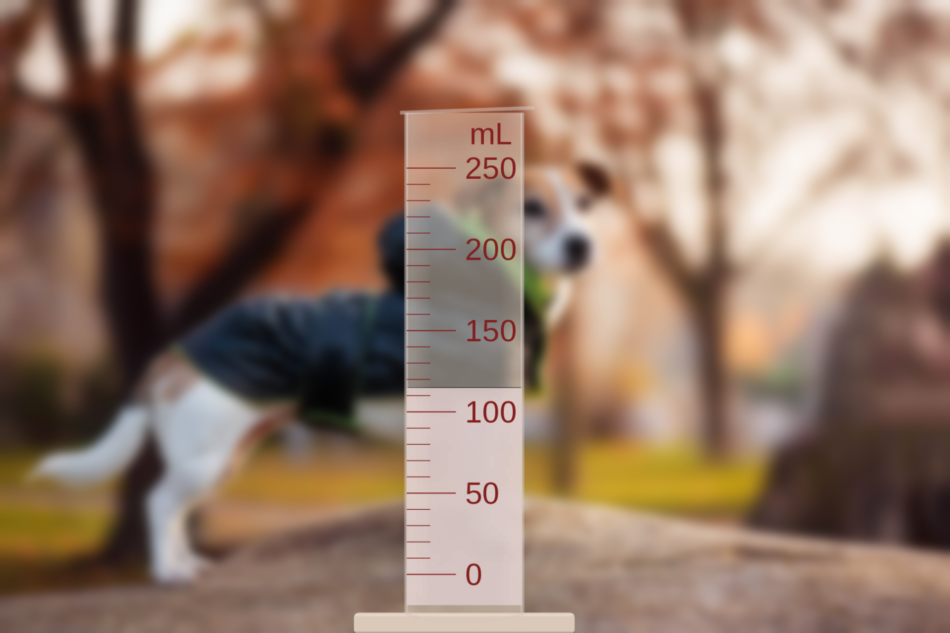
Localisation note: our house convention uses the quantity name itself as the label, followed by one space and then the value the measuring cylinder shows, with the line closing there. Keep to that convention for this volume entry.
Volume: 115 mL
